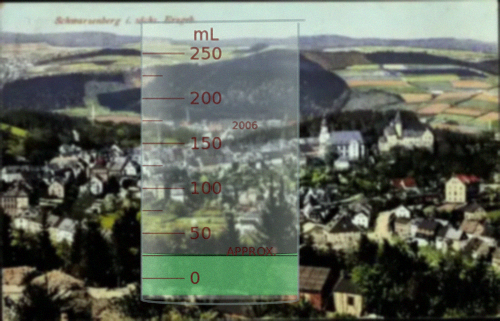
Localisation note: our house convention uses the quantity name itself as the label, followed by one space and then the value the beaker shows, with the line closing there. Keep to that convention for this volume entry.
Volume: 25 mL
